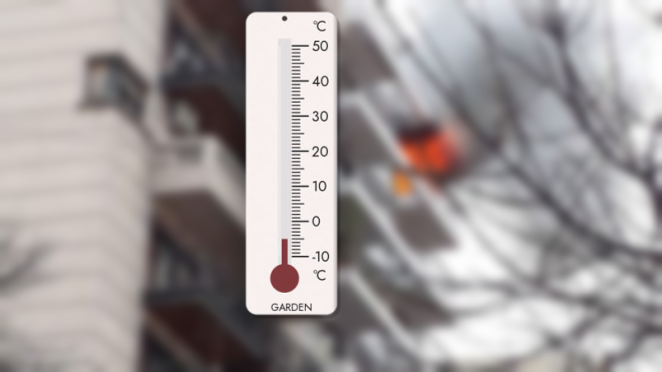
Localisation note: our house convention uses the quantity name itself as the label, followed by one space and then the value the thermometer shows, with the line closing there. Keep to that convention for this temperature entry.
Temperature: -5 °C
